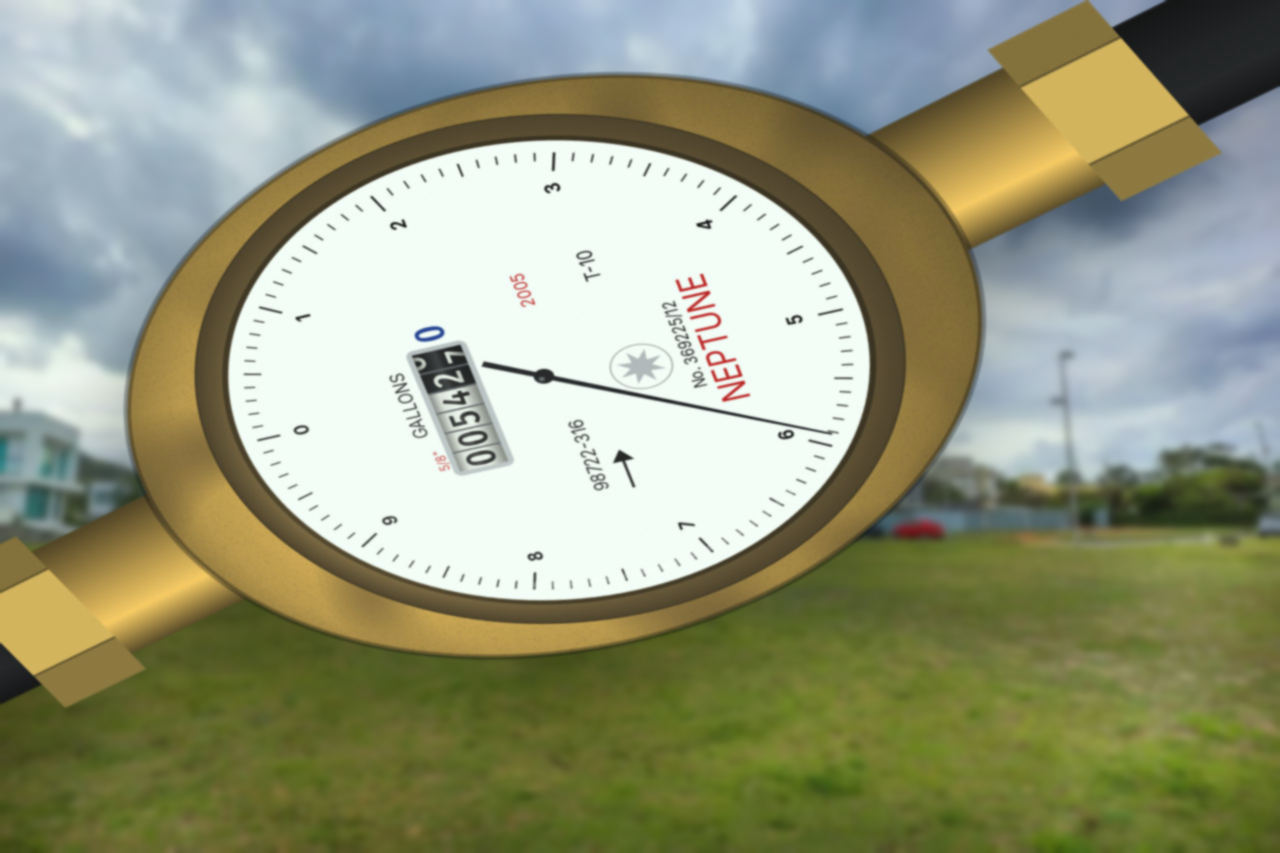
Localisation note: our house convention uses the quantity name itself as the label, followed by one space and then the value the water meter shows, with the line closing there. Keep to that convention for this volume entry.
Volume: 54265.9 gal
